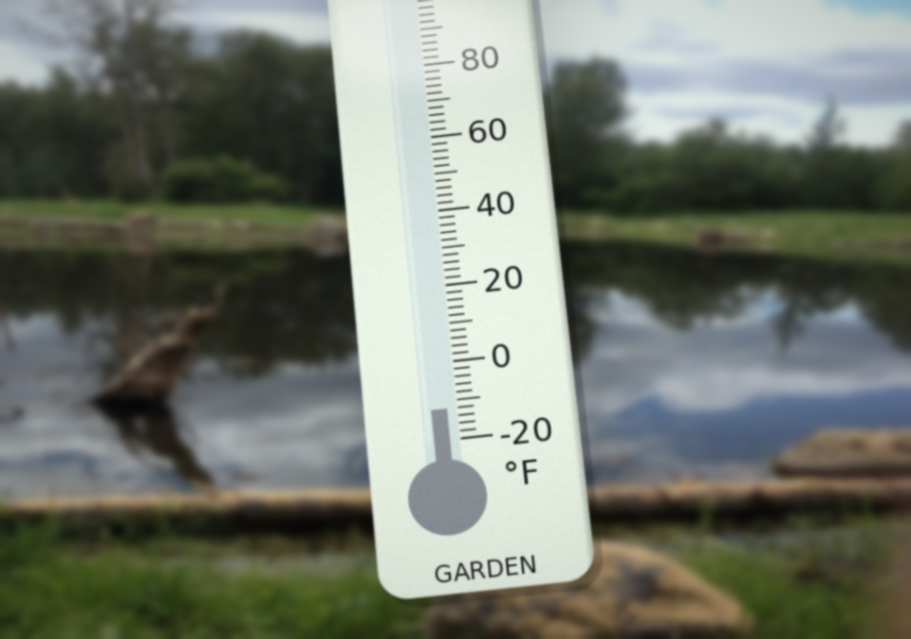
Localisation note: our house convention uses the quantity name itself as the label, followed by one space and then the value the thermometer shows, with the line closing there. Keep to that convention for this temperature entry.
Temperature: -12 °F
